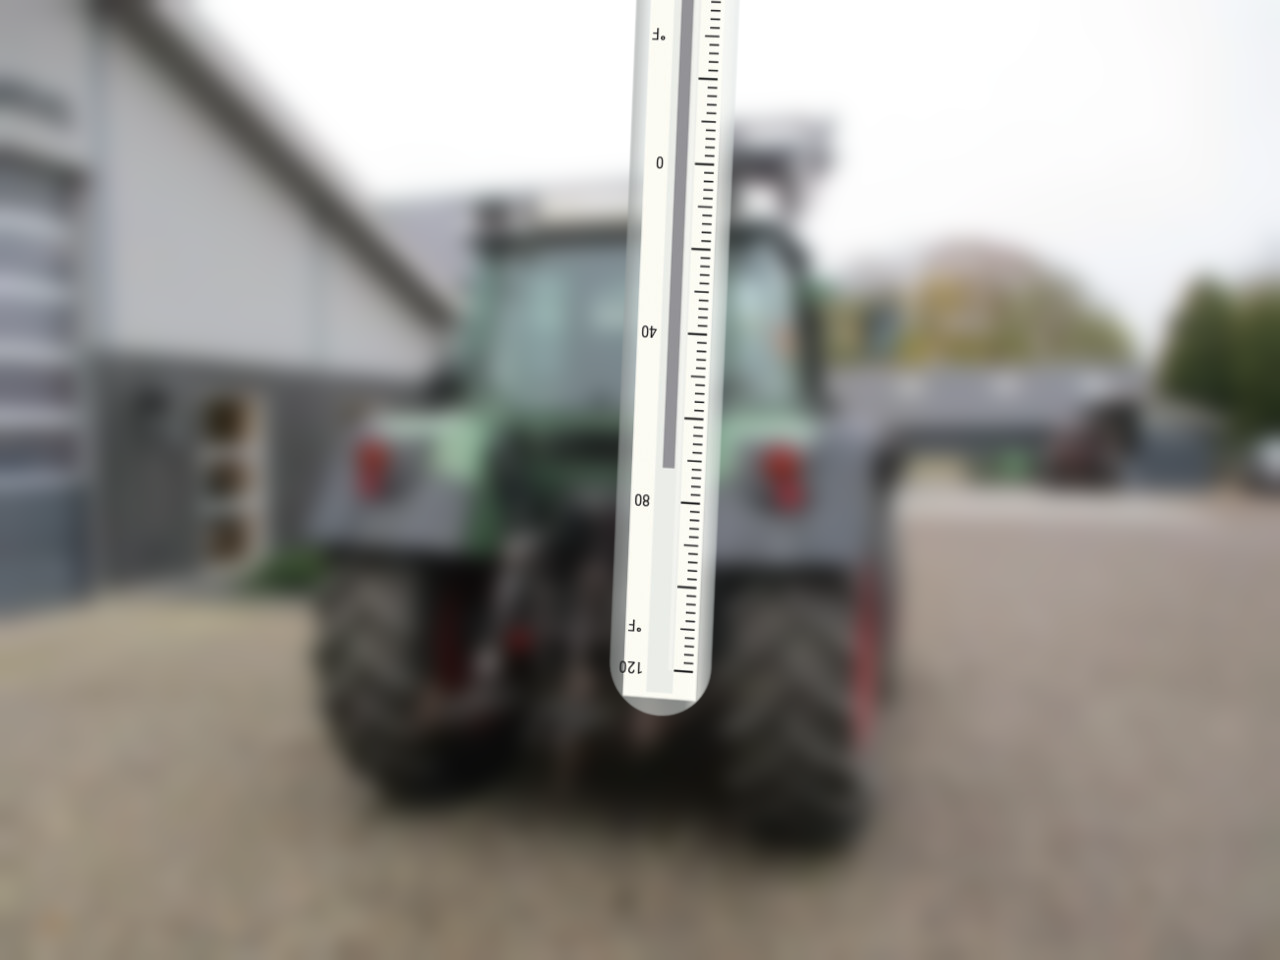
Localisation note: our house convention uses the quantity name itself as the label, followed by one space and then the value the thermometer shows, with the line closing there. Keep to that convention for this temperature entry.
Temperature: 72 °F
